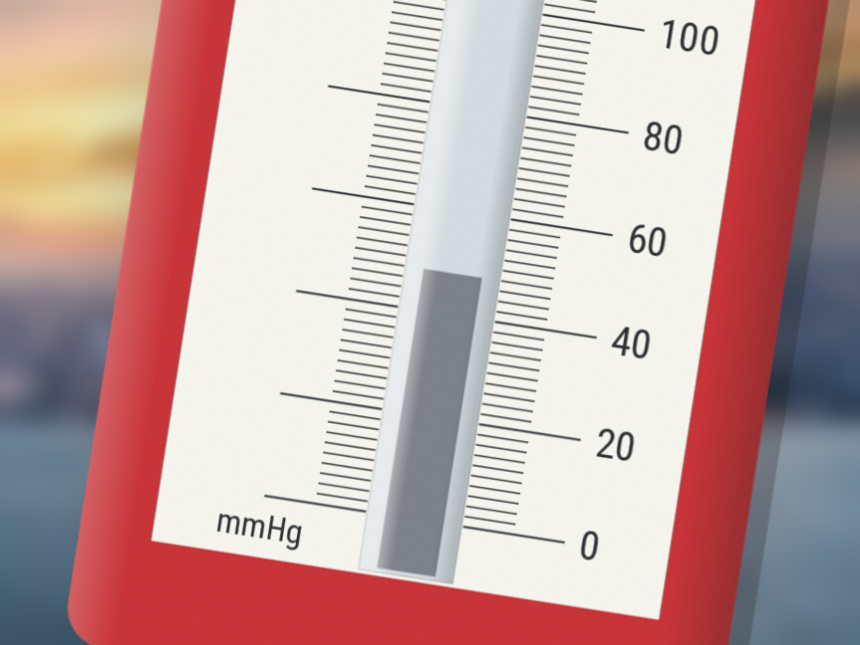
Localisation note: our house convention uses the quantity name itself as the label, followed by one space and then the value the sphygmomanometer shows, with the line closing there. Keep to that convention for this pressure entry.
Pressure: 48 mmHg
